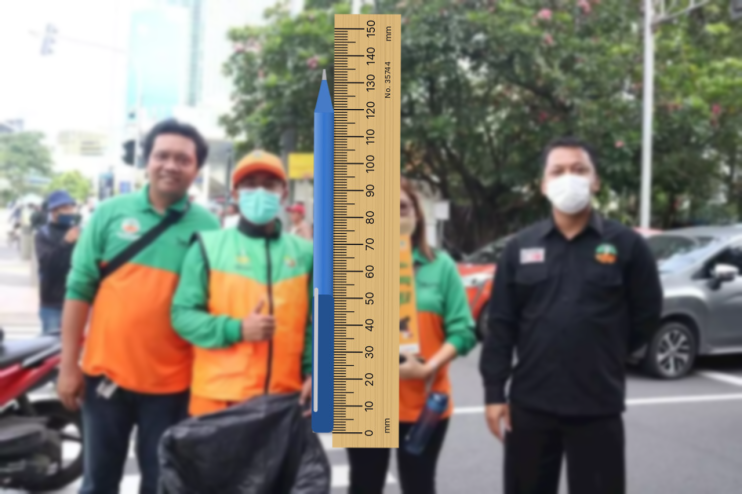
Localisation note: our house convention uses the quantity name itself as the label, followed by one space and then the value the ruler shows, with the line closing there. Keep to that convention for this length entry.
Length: 135 mm
